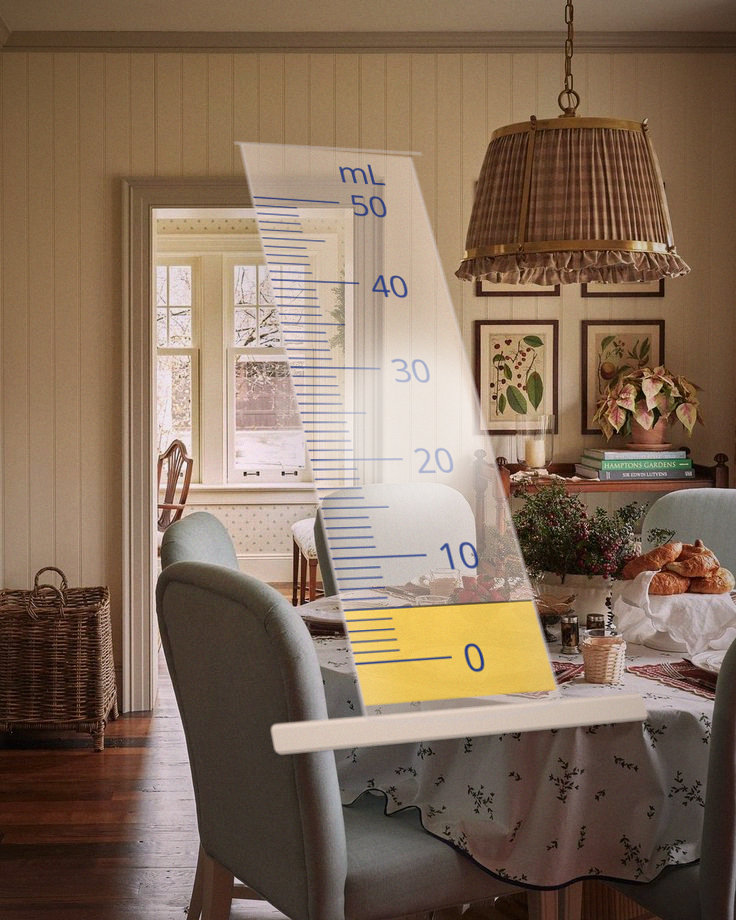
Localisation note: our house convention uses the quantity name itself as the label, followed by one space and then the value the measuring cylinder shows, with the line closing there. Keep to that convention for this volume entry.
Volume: 5 mL
